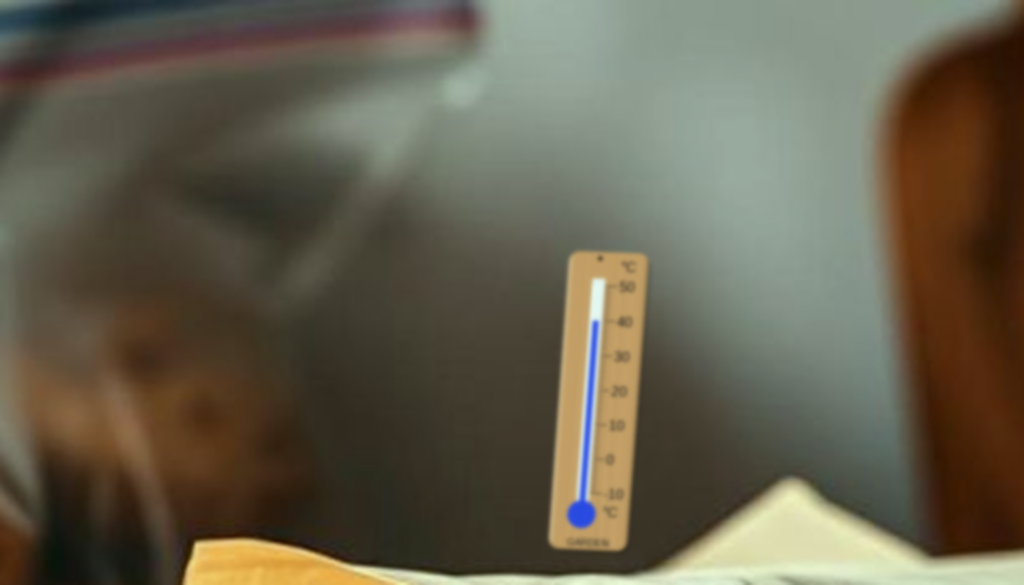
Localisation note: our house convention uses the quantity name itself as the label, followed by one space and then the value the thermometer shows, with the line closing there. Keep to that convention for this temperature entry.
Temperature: 40 °C
